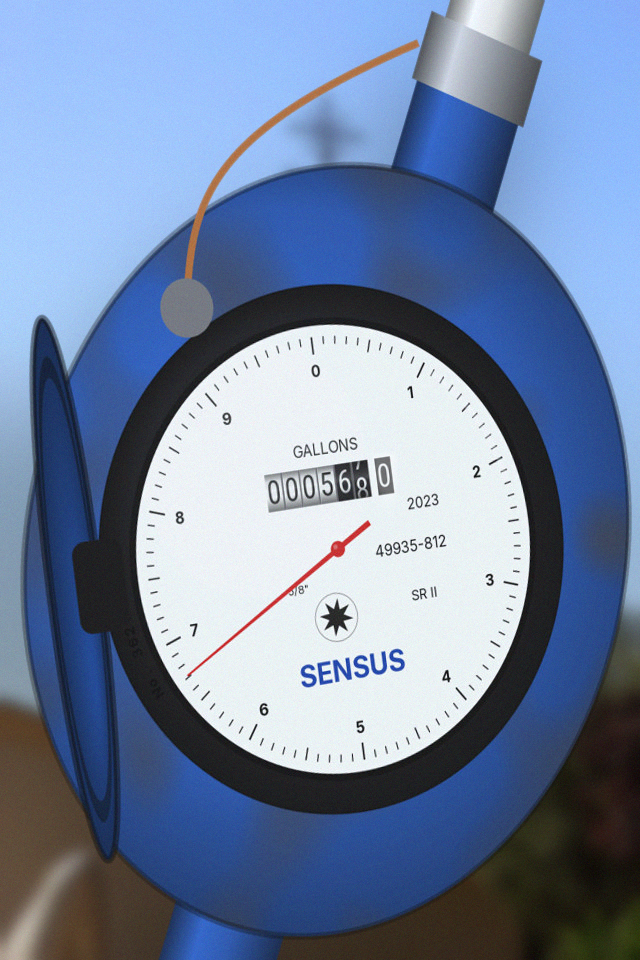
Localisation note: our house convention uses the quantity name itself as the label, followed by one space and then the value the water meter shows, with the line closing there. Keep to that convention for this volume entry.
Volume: 5676.7 gal
